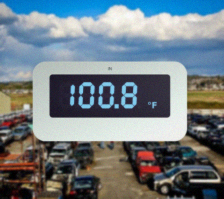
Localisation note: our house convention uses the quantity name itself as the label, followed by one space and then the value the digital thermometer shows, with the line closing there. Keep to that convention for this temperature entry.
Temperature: 100.8 °F
